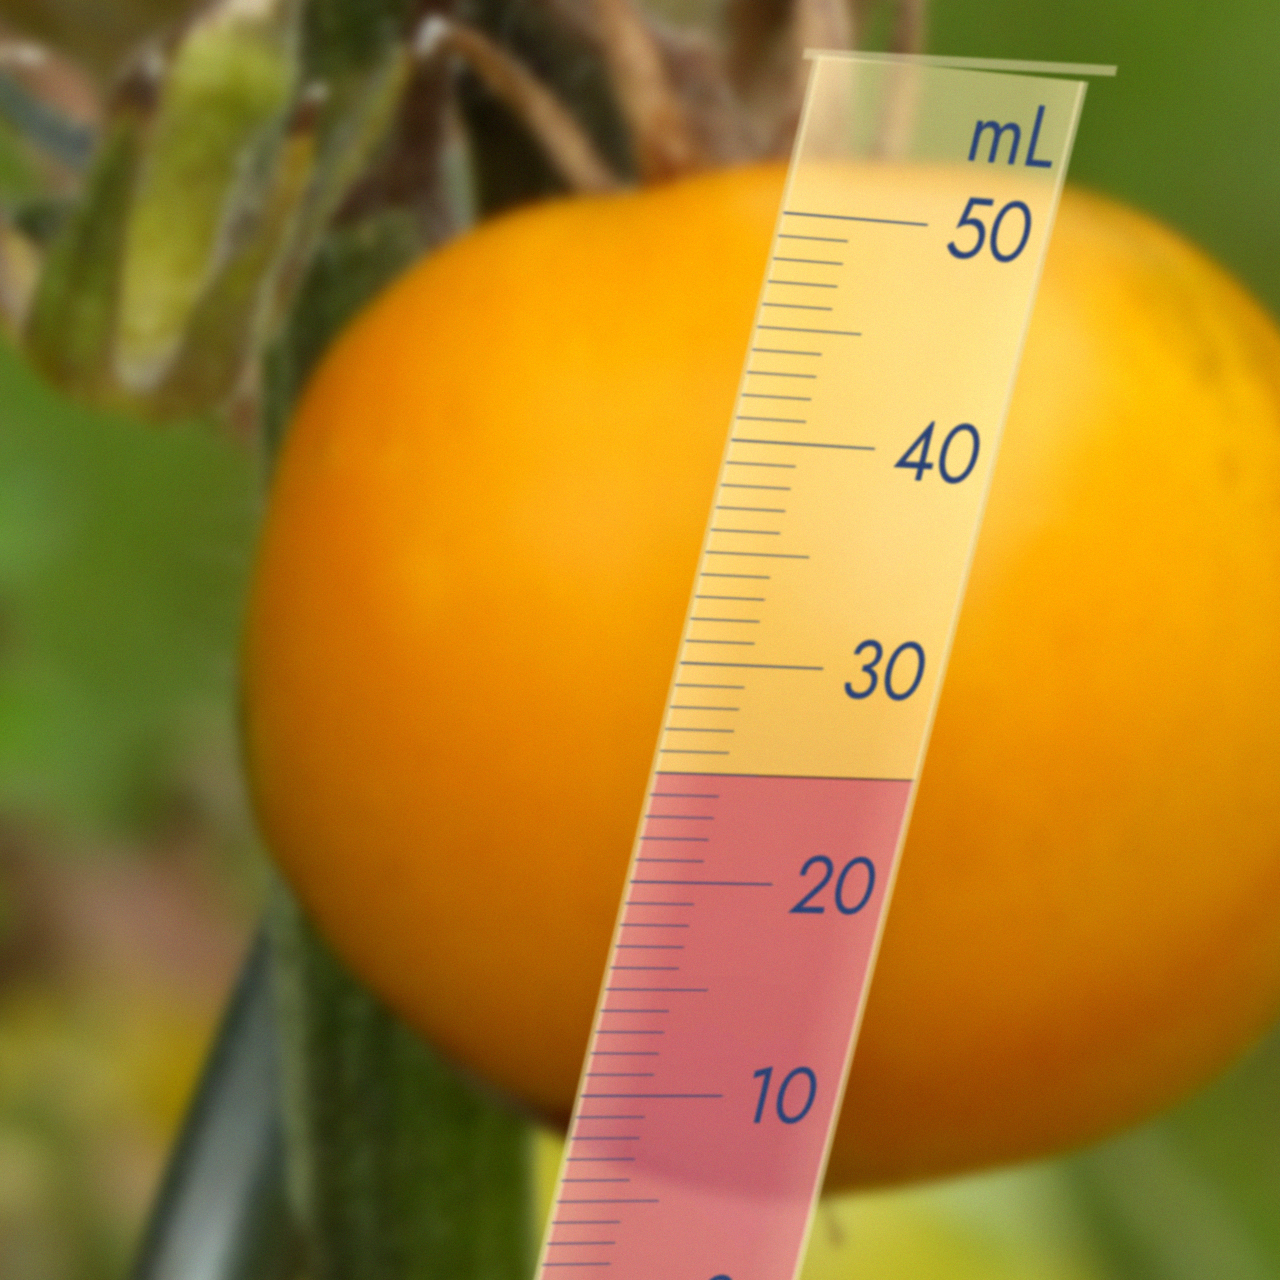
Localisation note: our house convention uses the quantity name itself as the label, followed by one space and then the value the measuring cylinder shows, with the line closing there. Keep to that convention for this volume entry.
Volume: 25 mL
